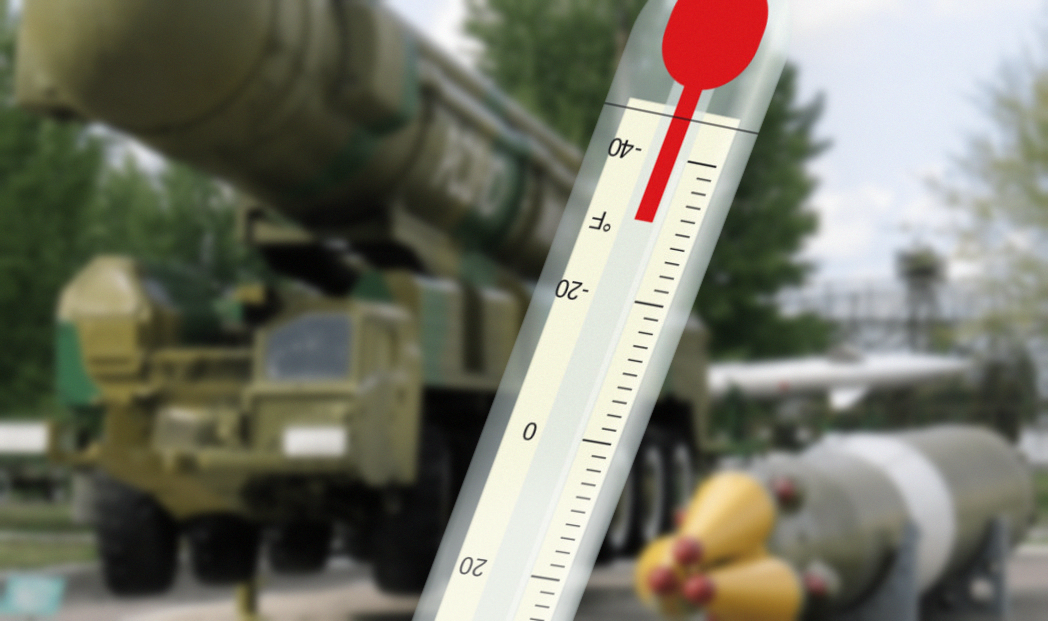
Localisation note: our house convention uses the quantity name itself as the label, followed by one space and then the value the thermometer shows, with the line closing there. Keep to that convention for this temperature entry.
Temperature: -31 °F
